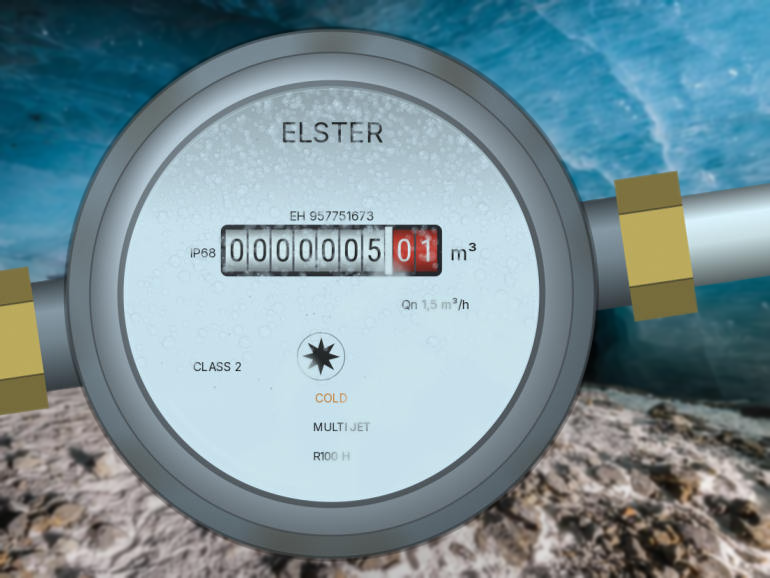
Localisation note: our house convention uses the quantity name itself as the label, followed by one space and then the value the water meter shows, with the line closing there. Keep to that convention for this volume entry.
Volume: 5.01 m³
